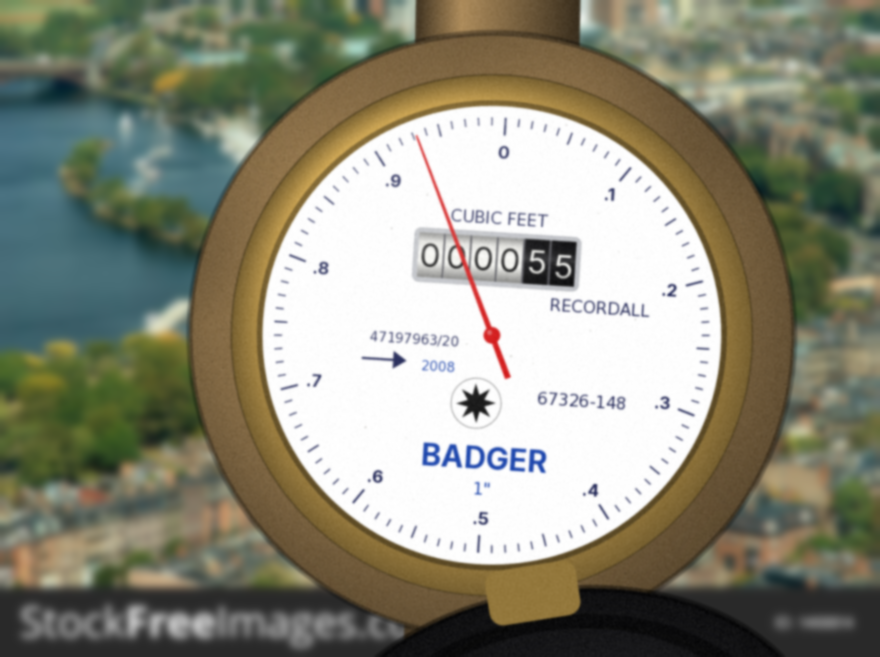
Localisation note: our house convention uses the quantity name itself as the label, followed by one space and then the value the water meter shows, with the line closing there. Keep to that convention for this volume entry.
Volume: 54.93 ft³
